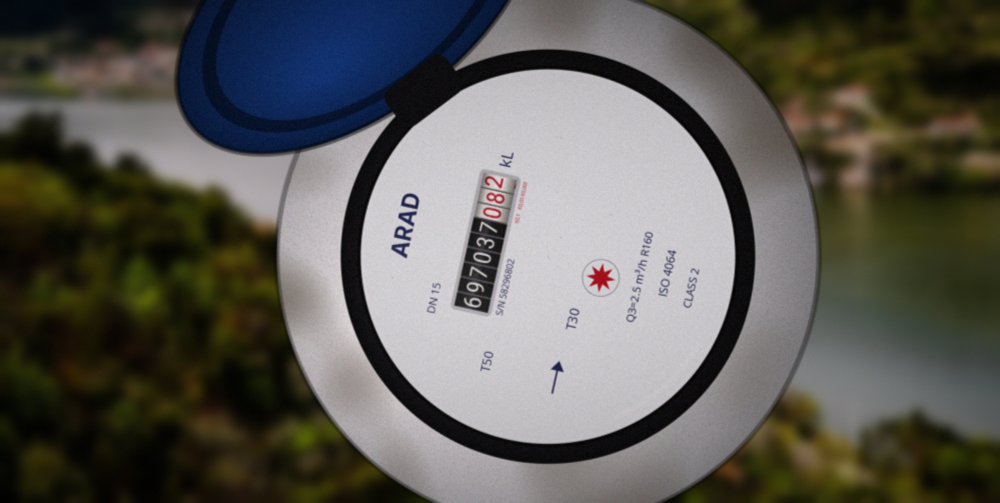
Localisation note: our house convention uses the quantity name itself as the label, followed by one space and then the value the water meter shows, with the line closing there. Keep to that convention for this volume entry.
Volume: 697037.082 kL
